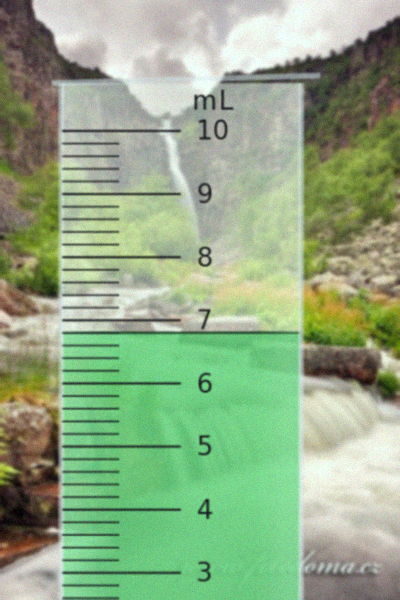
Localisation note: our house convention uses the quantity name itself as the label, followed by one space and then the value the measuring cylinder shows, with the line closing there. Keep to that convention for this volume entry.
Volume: 6.8 mL
